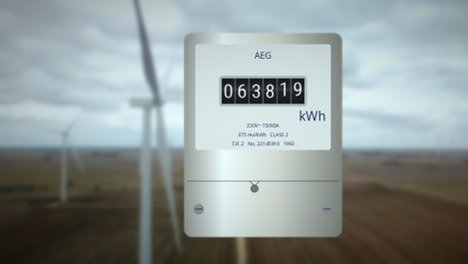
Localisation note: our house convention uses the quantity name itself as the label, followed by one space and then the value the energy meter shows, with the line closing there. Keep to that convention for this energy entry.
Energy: 63819 kWh
